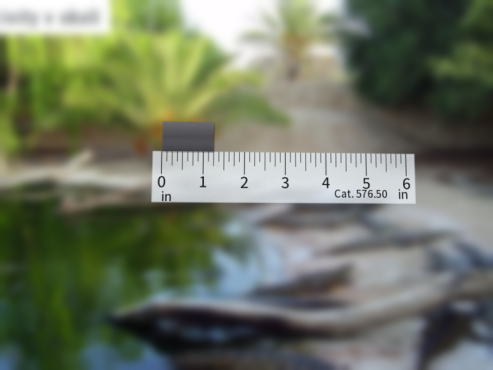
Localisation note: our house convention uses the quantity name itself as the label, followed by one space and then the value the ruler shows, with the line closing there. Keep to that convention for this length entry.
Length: 1.25 in
